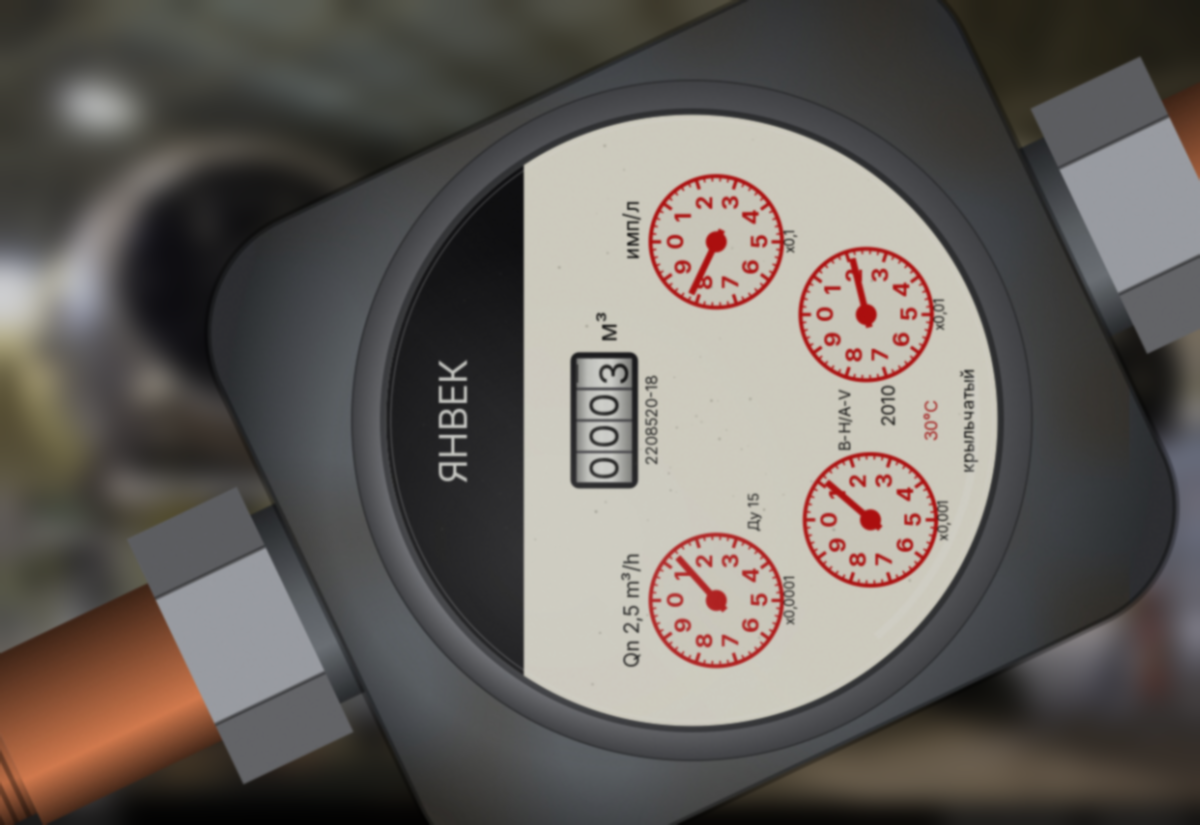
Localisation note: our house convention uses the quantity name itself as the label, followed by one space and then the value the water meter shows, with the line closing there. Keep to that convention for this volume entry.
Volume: 2.8211 m³
